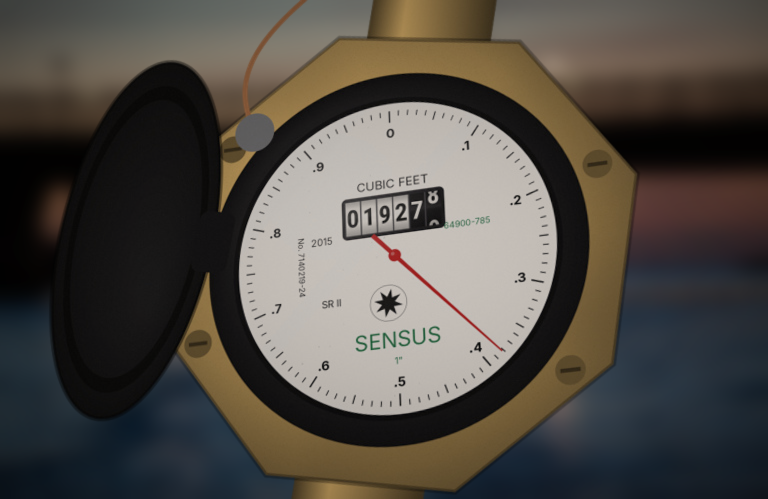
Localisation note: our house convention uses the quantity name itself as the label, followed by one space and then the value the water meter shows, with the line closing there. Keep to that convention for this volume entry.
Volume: 19278.38 ft³
